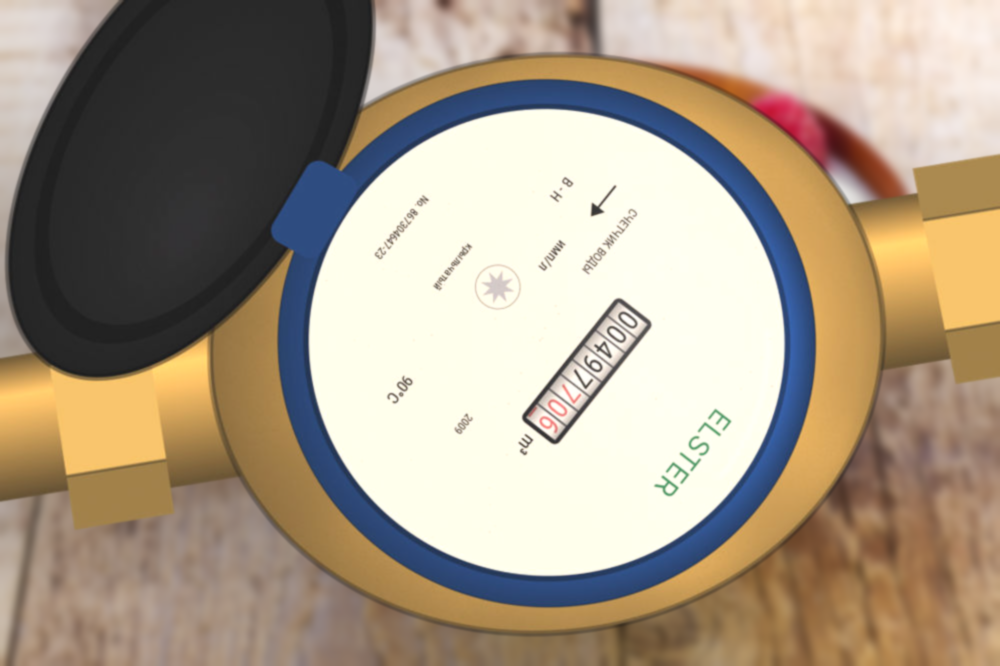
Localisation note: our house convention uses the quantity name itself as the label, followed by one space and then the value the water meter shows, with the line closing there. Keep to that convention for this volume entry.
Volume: 497.706 m³
